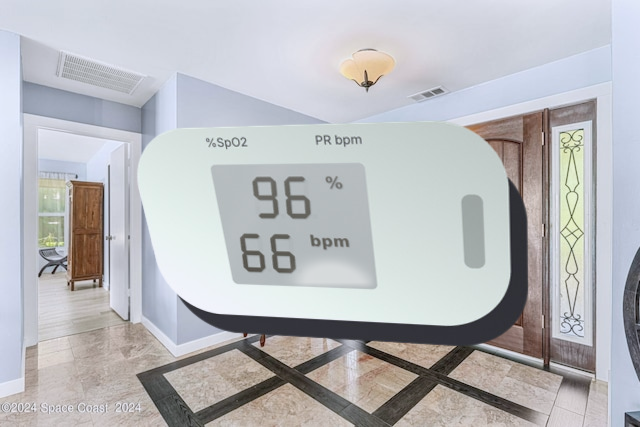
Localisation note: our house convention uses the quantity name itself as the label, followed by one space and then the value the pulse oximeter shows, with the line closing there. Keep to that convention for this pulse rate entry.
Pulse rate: 66 bpm
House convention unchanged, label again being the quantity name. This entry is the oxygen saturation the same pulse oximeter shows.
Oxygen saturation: 96 %
